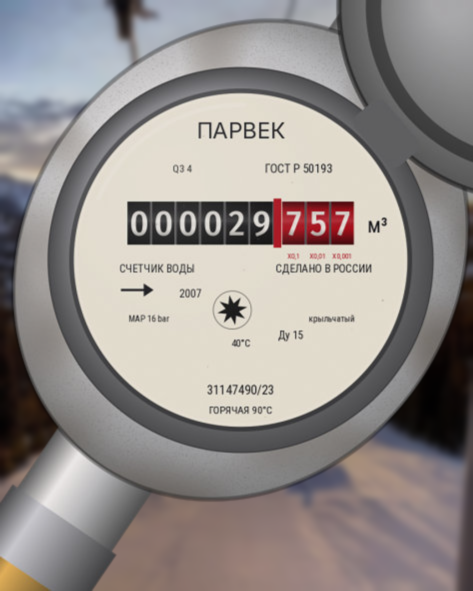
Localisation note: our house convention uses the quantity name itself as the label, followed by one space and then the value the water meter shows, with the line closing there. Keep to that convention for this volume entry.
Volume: 29.757 m³
